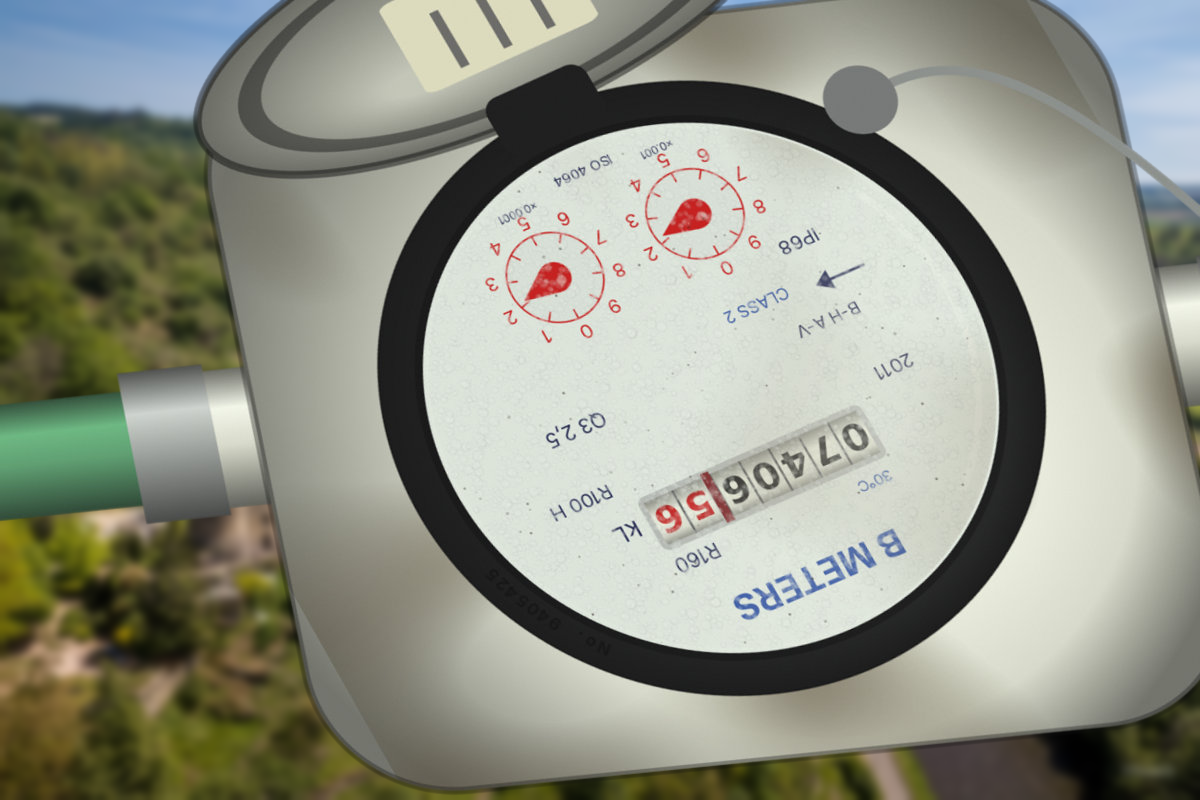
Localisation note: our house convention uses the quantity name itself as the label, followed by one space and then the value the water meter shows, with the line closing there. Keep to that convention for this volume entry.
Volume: 7406.5622 kL
